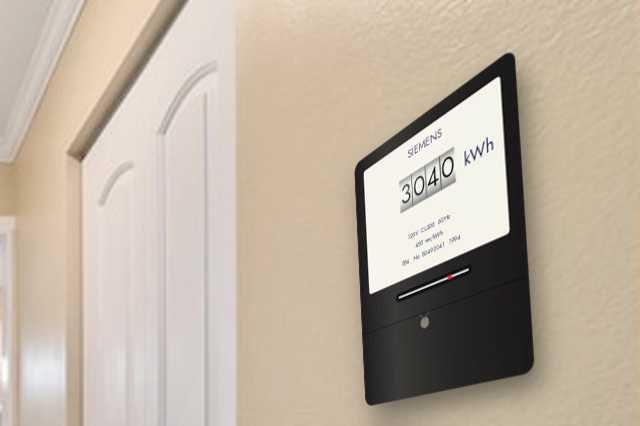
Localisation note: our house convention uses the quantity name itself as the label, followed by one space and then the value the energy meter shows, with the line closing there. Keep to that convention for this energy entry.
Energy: 3040 kWh
